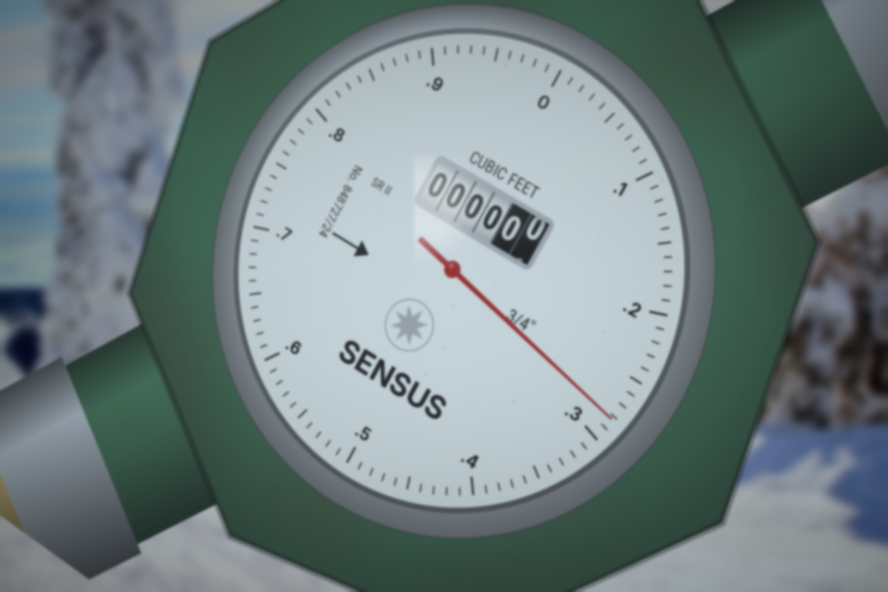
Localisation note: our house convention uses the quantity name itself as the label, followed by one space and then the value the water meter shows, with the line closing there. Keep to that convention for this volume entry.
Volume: 0.28 ft³
